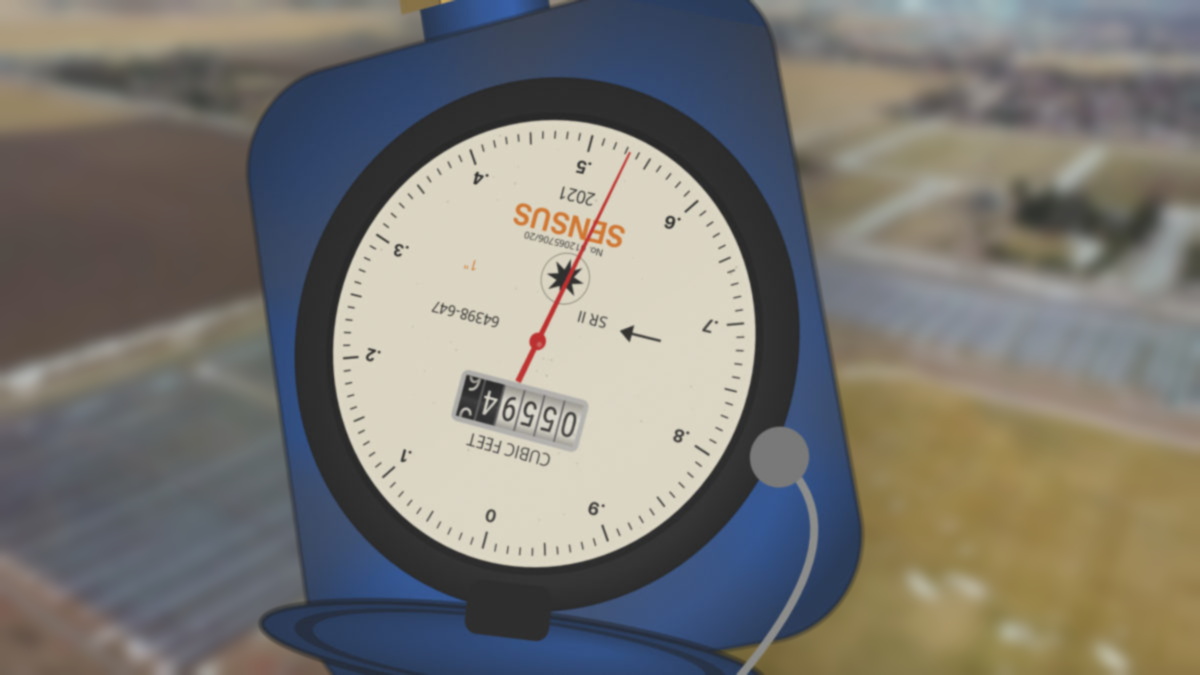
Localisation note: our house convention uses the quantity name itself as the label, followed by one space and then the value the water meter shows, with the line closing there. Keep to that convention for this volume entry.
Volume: 55945.53 ft³
